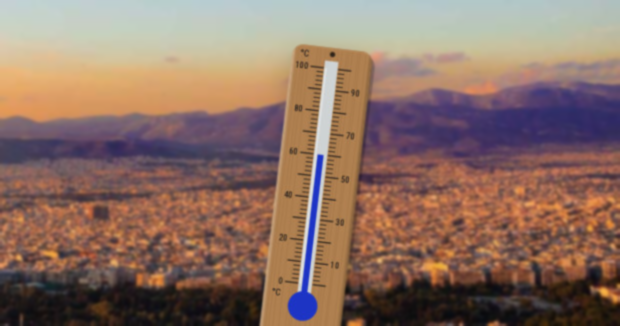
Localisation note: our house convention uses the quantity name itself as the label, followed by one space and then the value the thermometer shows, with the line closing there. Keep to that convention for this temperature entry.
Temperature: 60 °C
